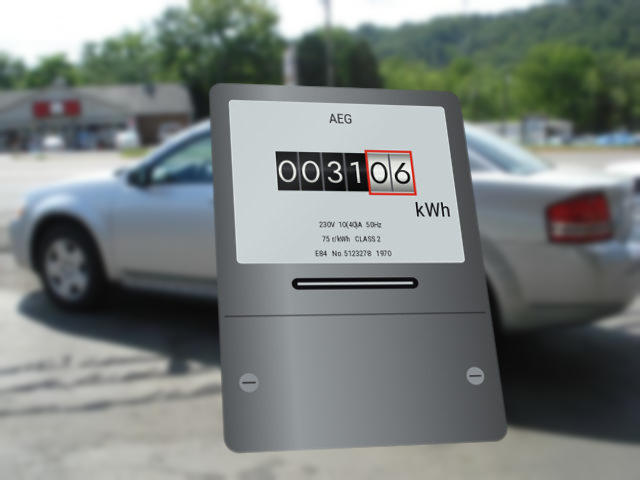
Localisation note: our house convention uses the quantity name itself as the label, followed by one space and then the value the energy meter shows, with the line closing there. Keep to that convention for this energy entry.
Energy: 31.06 kWh
